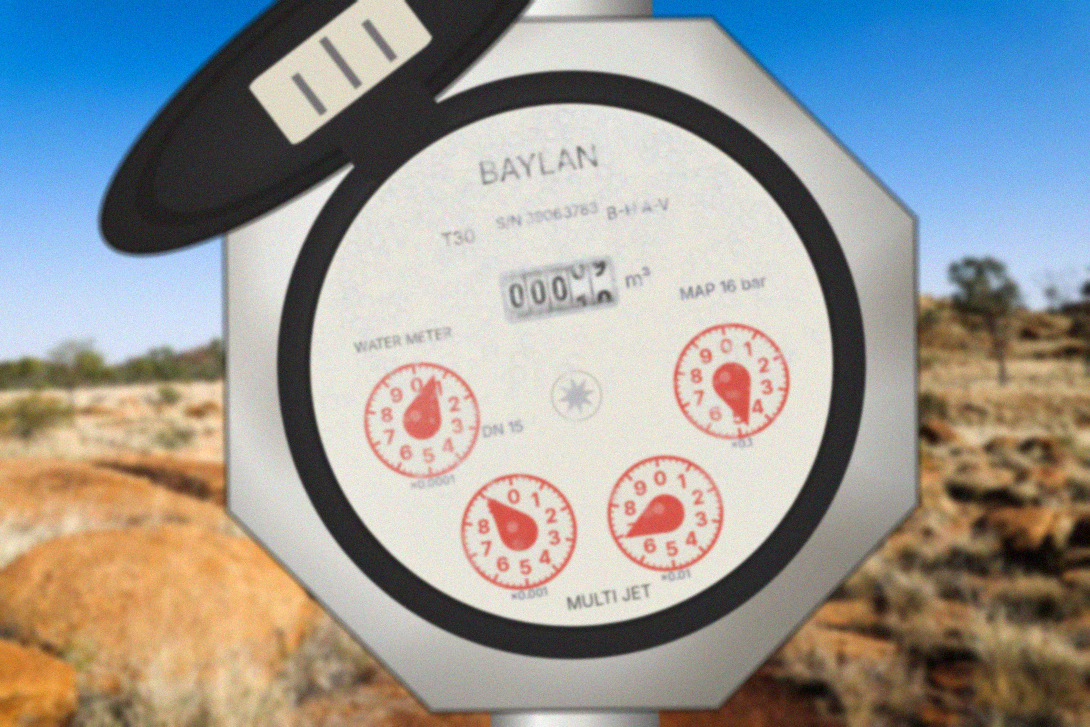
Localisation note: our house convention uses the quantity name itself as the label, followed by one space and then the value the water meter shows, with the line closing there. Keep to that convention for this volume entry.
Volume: 9.4690 m³
